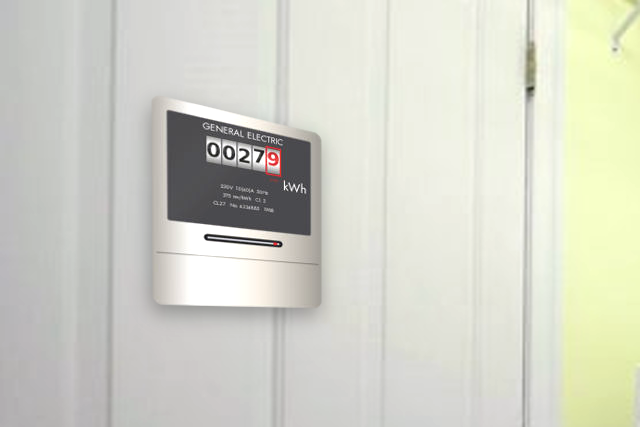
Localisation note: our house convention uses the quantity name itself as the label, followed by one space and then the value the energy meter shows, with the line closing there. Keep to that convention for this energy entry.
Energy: 27.9 kWh
